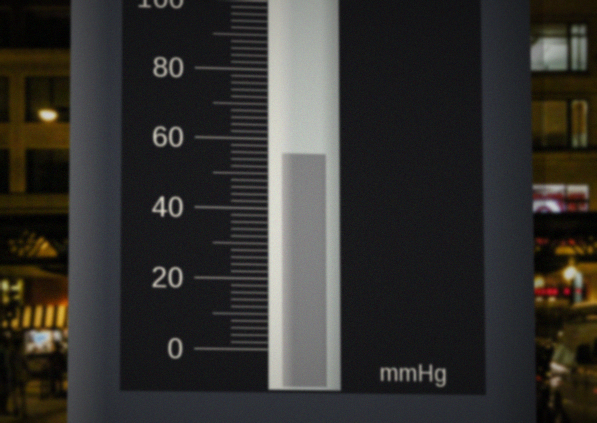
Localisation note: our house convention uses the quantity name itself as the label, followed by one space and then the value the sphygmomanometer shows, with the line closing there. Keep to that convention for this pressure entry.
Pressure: 56 mmHg
